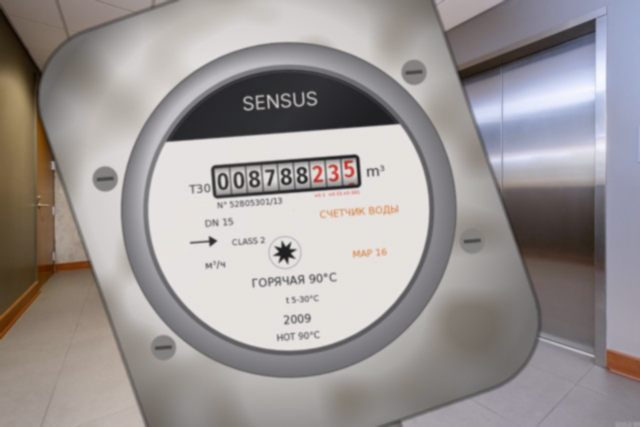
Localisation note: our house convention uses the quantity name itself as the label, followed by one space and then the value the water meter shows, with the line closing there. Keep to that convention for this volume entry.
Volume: 8788.235 m³
